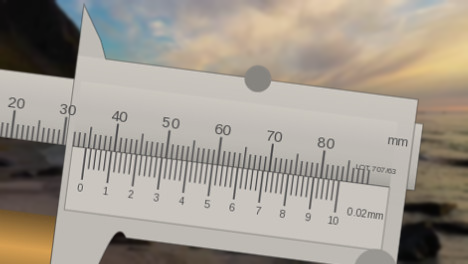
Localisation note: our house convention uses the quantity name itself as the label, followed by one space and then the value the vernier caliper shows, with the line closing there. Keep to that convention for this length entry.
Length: 34.5 mm
